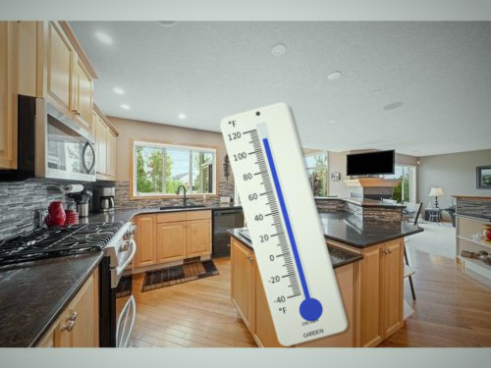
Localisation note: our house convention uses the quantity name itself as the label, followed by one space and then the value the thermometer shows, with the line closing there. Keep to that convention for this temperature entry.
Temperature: 110 °F
